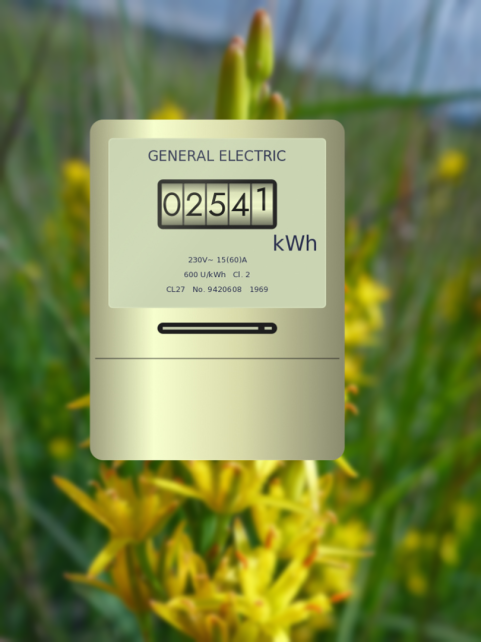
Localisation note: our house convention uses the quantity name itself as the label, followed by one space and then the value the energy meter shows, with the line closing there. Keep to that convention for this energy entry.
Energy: 2541 kWh
